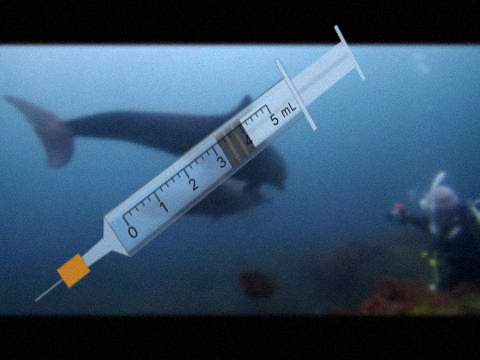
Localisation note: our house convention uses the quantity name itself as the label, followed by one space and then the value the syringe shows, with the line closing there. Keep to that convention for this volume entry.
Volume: 3.2 mL
